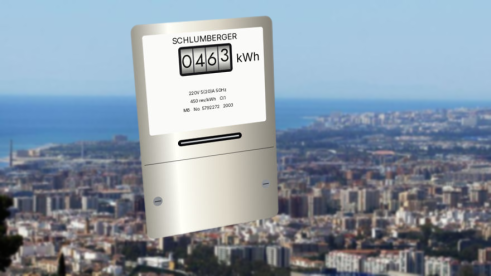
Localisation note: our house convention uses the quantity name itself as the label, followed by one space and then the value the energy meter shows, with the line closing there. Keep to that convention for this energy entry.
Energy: 463 kWh
